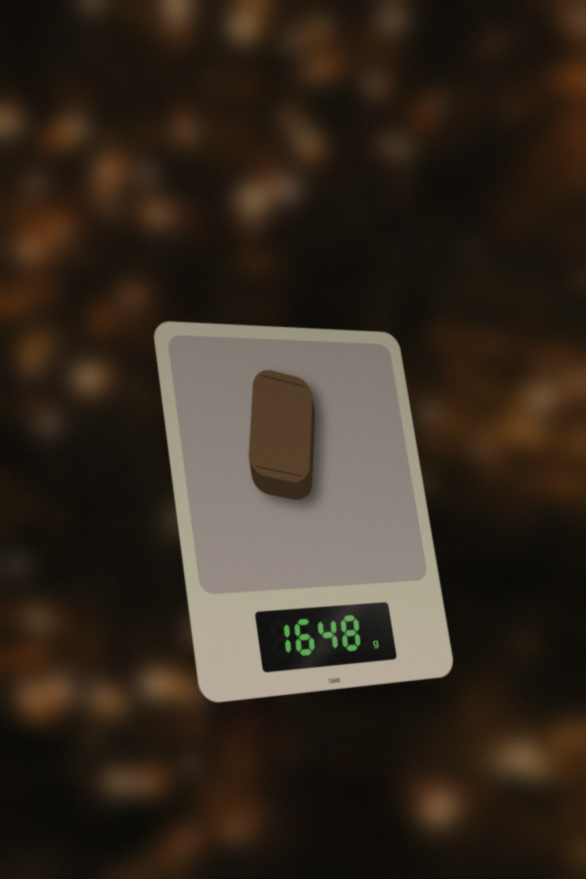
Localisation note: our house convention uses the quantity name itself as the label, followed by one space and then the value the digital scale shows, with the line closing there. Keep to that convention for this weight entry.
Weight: 1648 g
